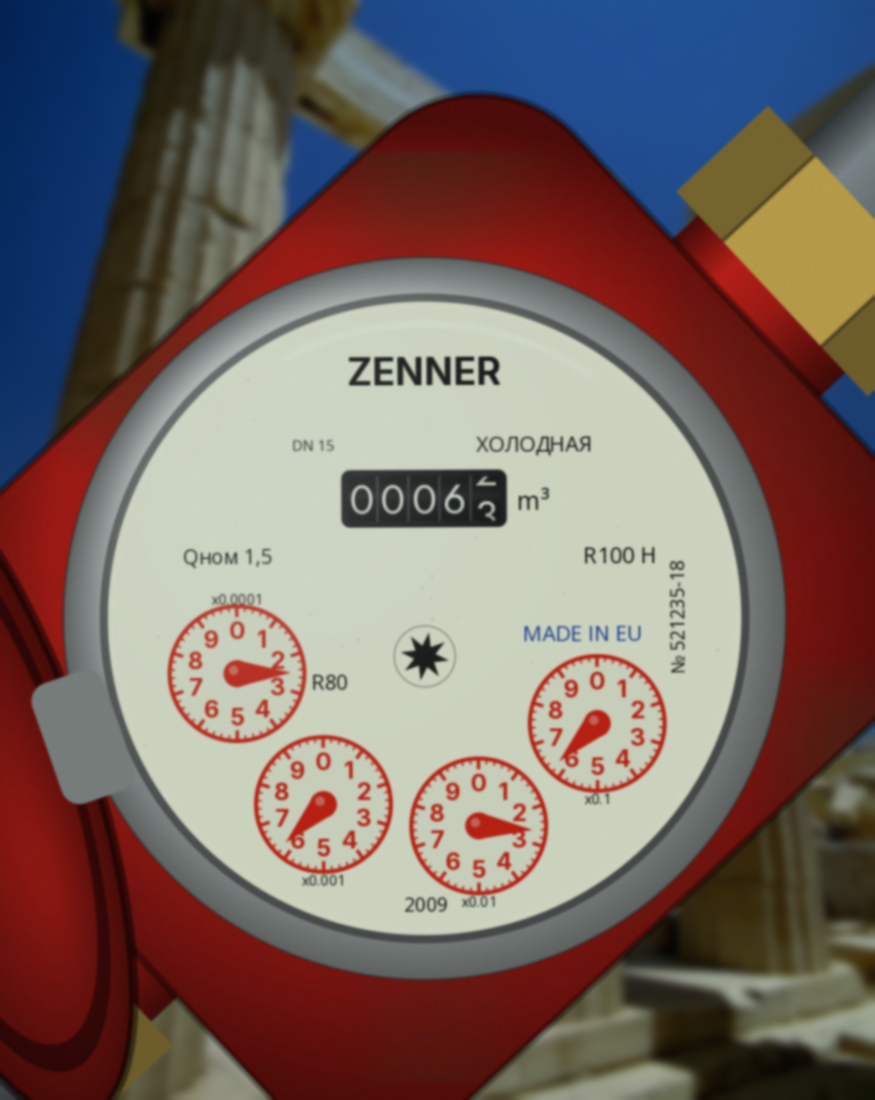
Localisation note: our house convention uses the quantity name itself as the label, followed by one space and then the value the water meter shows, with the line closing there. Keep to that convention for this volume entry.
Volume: 62.6262 m³
